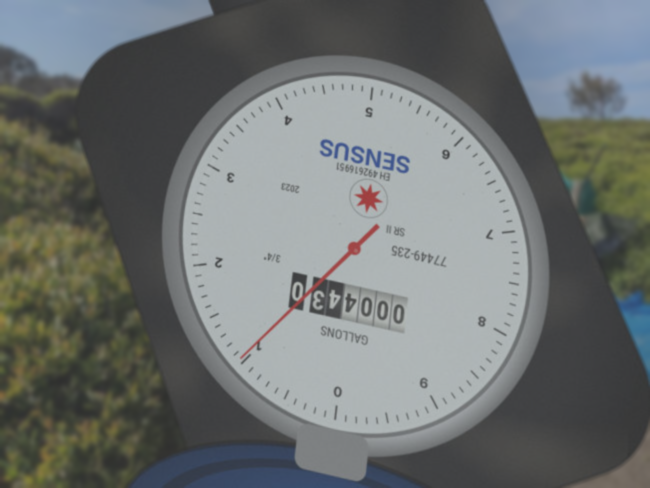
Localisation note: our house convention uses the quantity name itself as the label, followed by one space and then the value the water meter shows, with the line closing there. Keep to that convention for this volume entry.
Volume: 4431.0 gal
